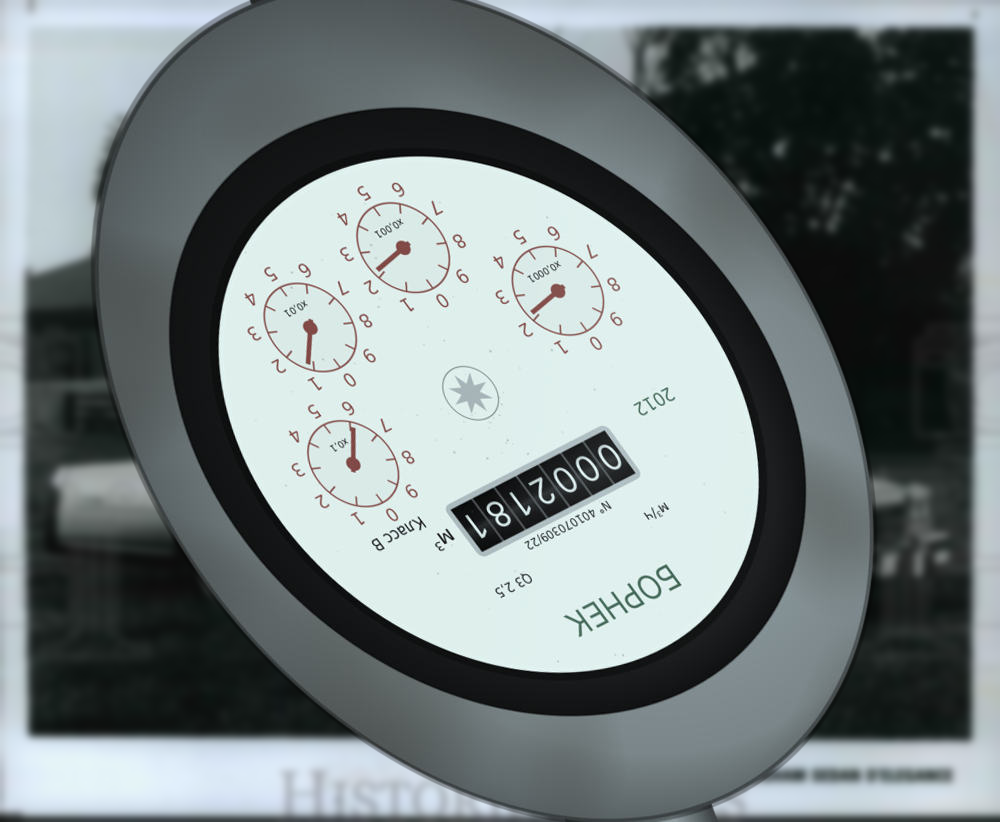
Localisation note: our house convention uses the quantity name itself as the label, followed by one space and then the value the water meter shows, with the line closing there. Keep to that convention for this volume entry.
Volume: 2181.6122 m³
